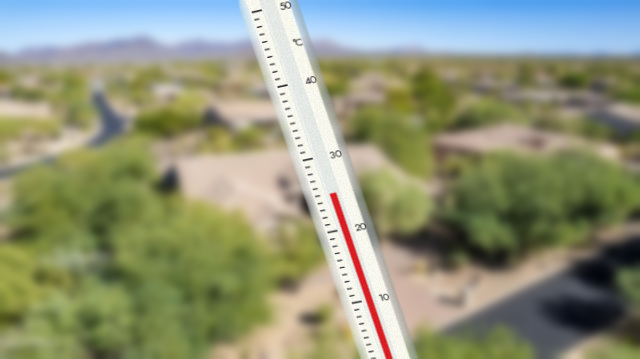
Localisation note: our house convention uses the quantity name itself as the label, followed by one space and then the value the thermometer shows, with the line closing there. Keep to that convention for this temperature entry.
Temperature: 25 °C
